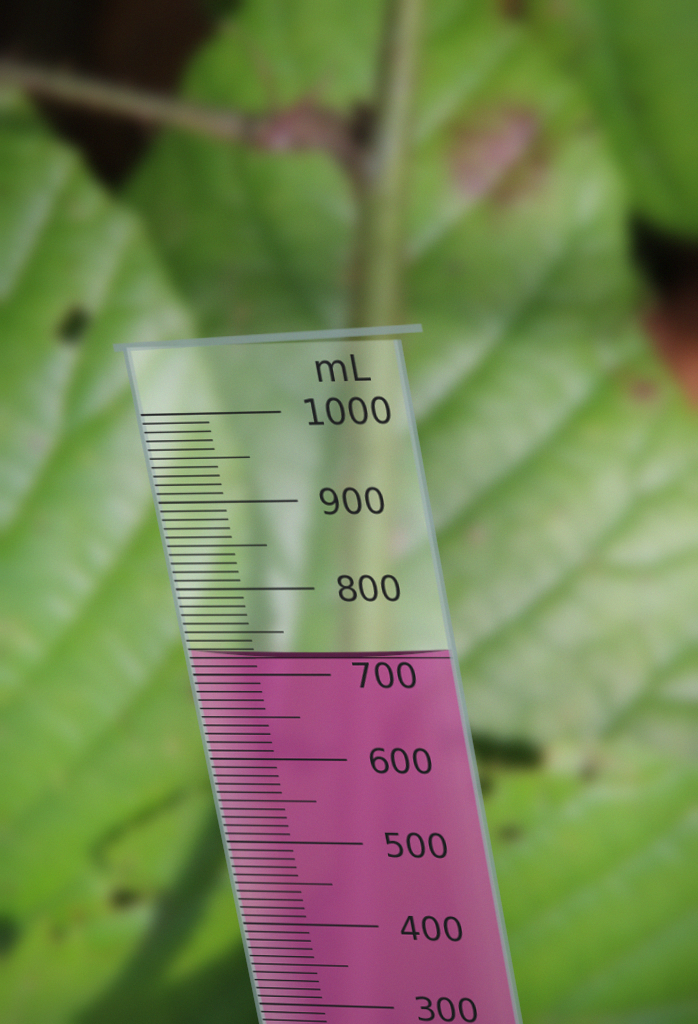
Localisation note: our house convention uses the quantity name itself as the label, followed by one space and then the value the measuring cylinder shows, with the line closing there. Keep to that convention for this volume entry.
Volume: 720 mL
